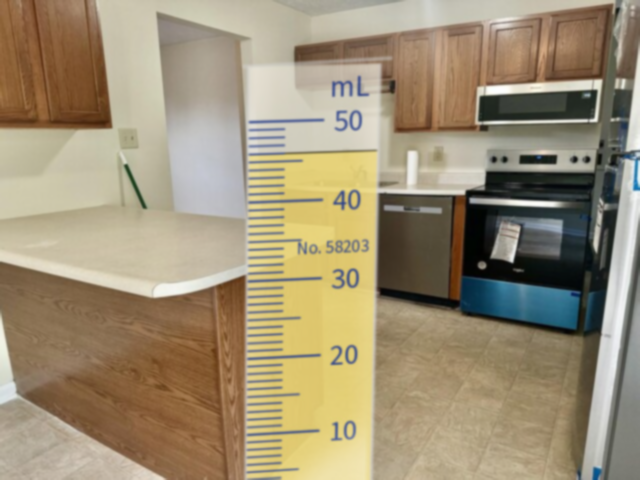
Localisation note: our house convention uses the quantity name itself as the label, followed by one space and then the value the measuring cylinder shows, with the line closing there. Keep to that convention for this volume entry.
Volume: 46 mL
